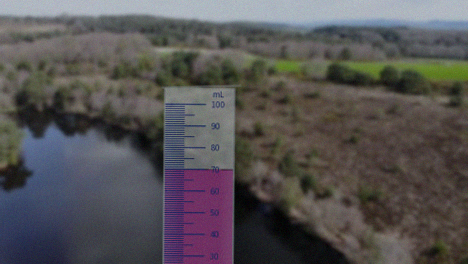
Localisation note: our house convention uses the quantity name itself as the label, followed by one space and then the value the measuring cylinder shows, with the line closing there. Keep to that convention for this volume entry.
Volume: 70 mL
